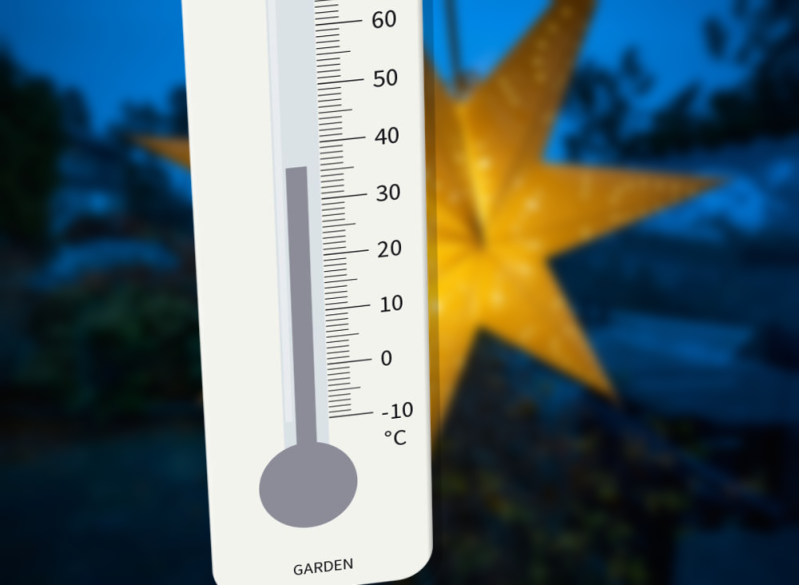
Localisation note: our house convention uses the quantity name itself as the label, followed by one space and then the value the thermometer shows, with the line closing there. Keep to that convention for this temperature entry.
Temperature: 36 °C
